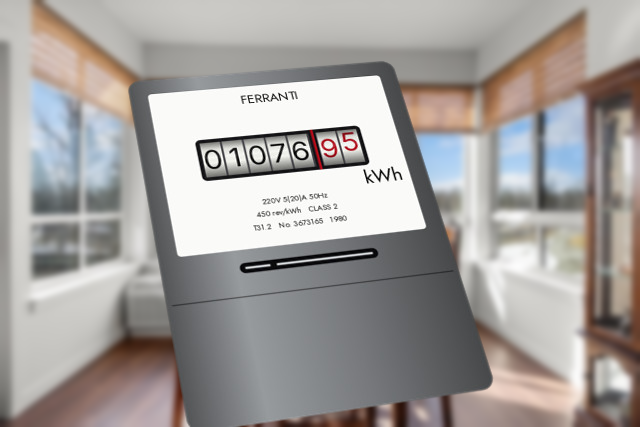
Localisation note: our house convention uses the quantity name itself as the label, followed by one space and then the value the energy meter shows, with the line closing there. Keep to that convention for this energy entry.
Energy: 1076.95 kWh
